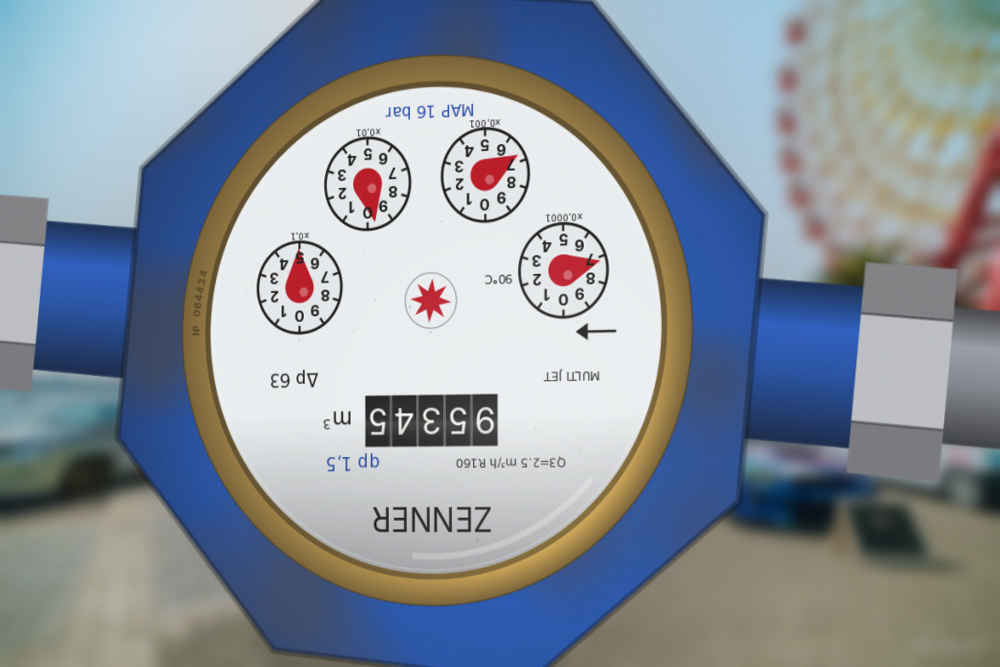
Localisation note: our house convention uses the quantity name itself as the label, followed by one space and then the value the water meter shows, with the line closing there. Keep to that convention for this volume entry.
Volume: 95345.4967 m³
